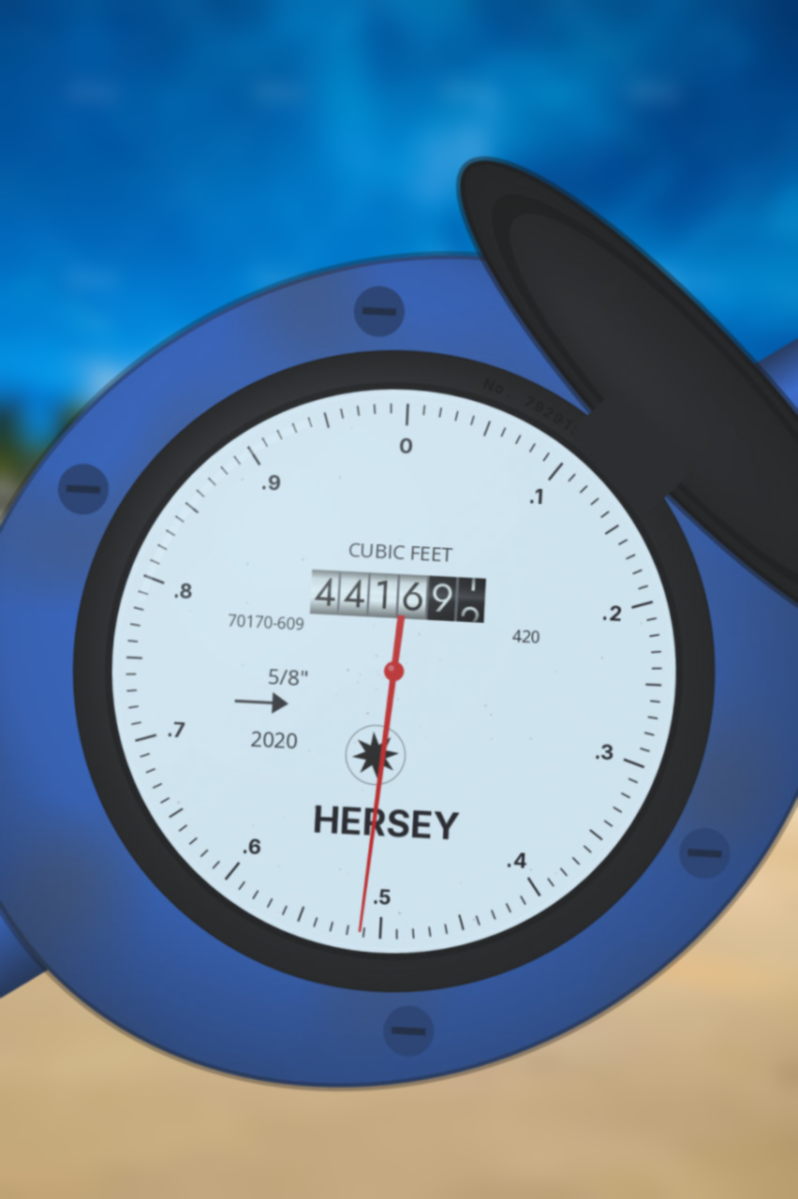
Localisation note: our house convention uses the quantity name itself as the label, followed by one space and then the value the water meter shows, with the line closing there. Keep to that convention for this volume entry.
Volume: 441691.51 ft³
